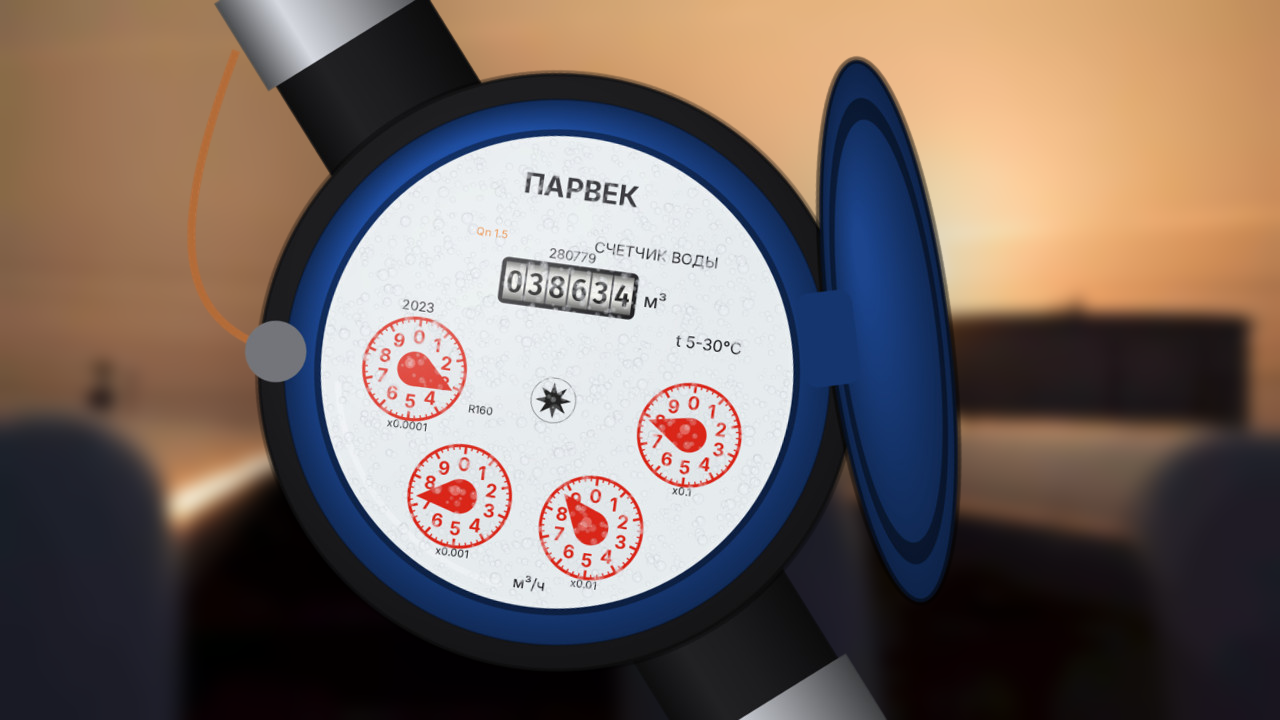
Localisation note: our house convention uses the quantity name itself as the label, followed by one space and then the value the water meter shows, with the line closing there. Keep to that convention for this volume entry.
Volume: 38634.7873 m³
